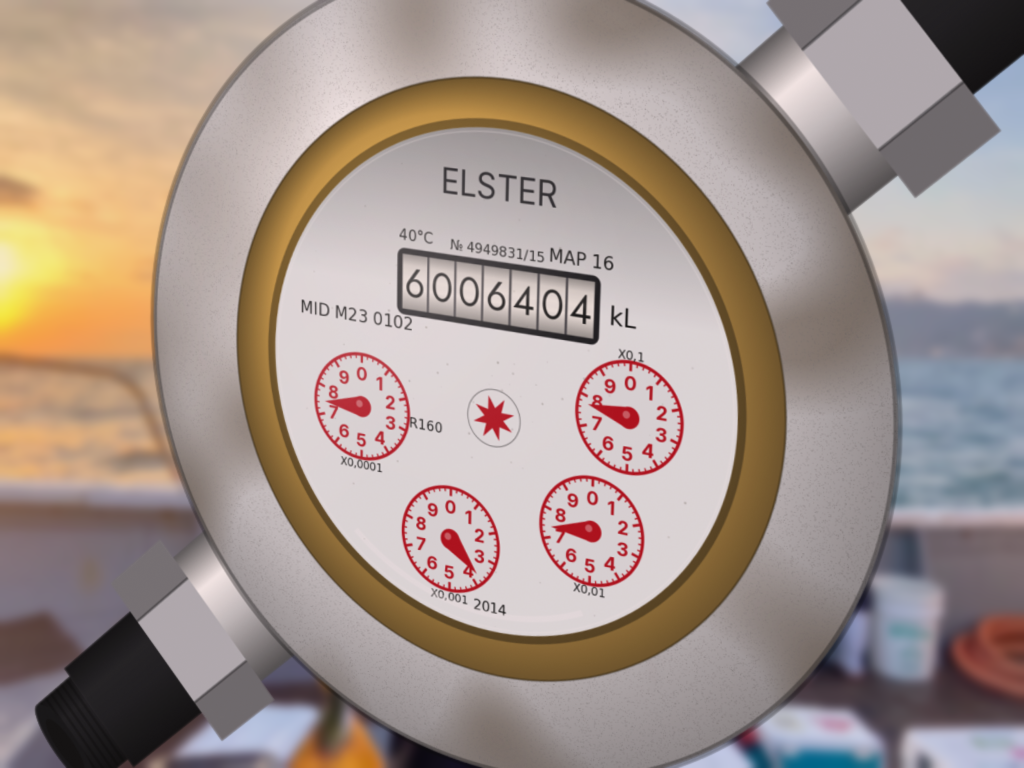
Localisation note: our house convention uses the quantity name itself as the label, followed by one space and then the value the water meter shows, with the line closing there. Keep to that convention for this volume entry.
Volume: 6006404.7737 kL
